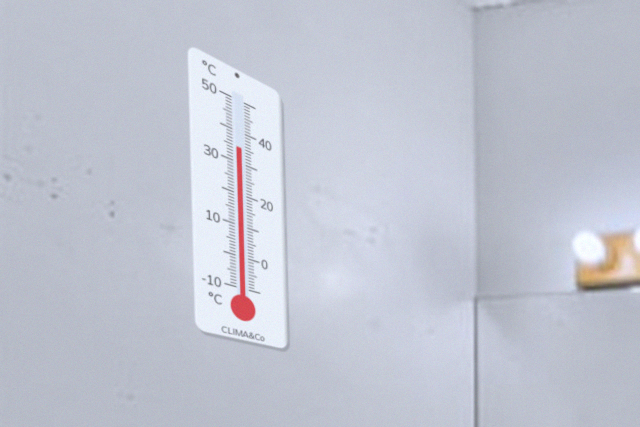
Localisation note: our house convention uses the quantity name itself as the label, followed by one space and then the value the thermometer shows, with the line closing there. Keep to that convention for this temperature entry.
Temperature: 35 °C
